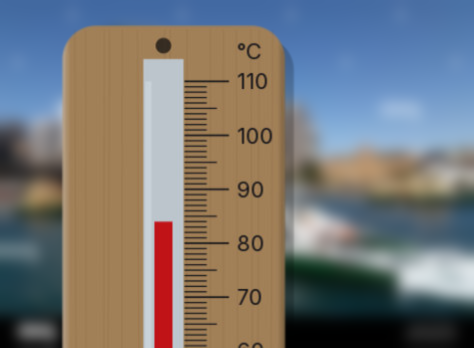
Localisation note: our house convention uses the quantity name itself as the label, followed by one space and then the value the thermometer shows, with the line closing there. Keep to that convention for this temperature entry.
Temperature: 84 °C
